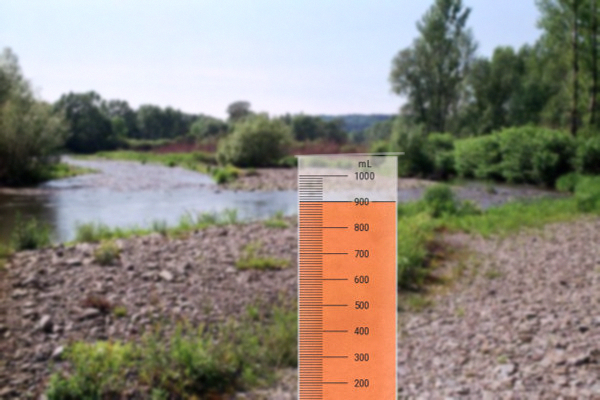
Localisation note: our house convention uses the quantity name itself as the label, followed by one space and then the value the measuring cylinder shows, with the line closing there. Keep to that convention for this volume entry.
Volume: 900 mL
